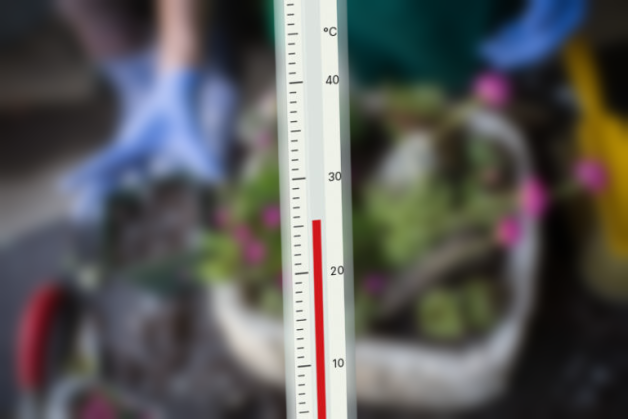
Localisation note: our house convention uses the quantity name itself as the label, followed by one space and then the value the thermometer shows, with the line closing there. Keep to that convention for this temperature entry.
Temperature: 25.5 °C
